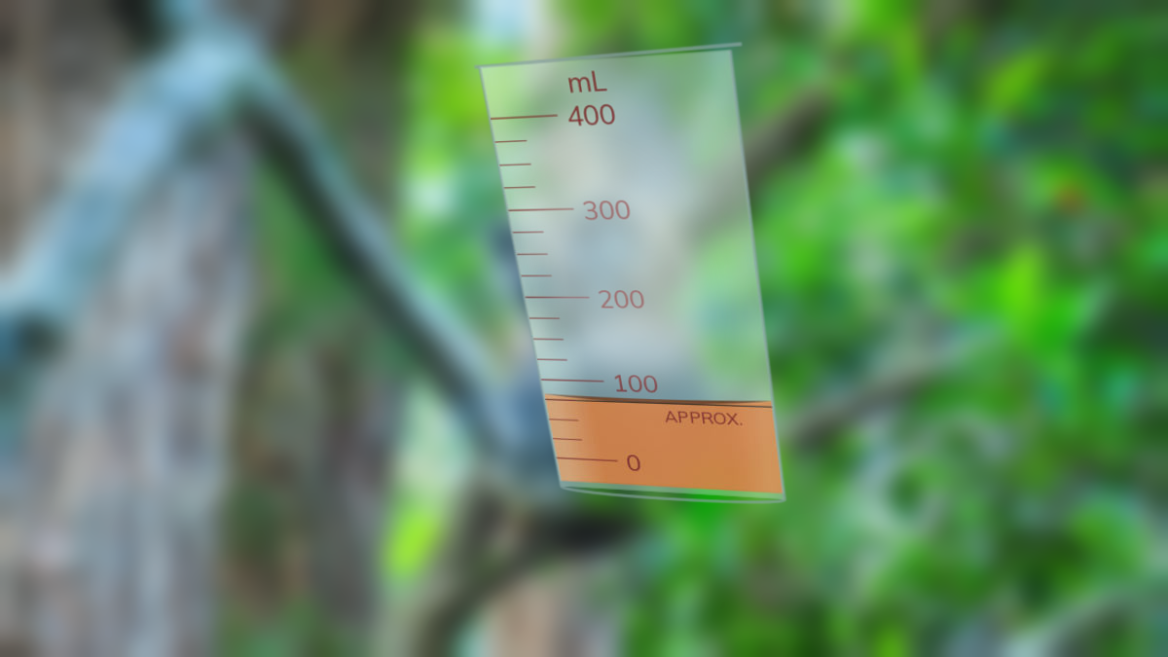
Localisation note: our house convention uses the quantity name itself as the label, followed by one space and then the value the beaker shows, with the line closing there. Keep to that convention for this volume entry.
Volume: 75 mL
